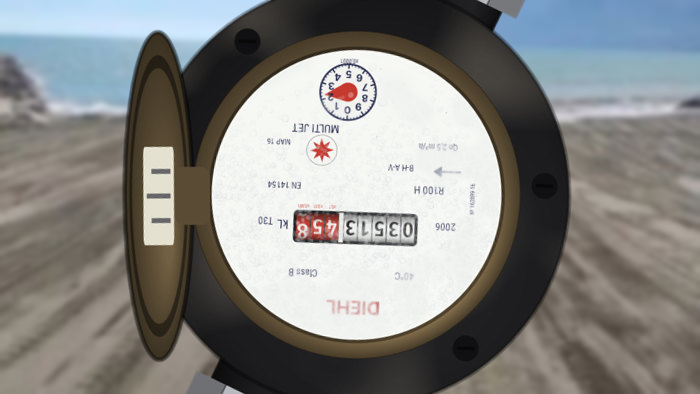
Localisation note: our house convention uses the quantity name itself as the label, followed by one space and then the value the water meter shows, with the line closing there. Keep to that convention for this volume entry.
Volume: 3513.4582 kL
